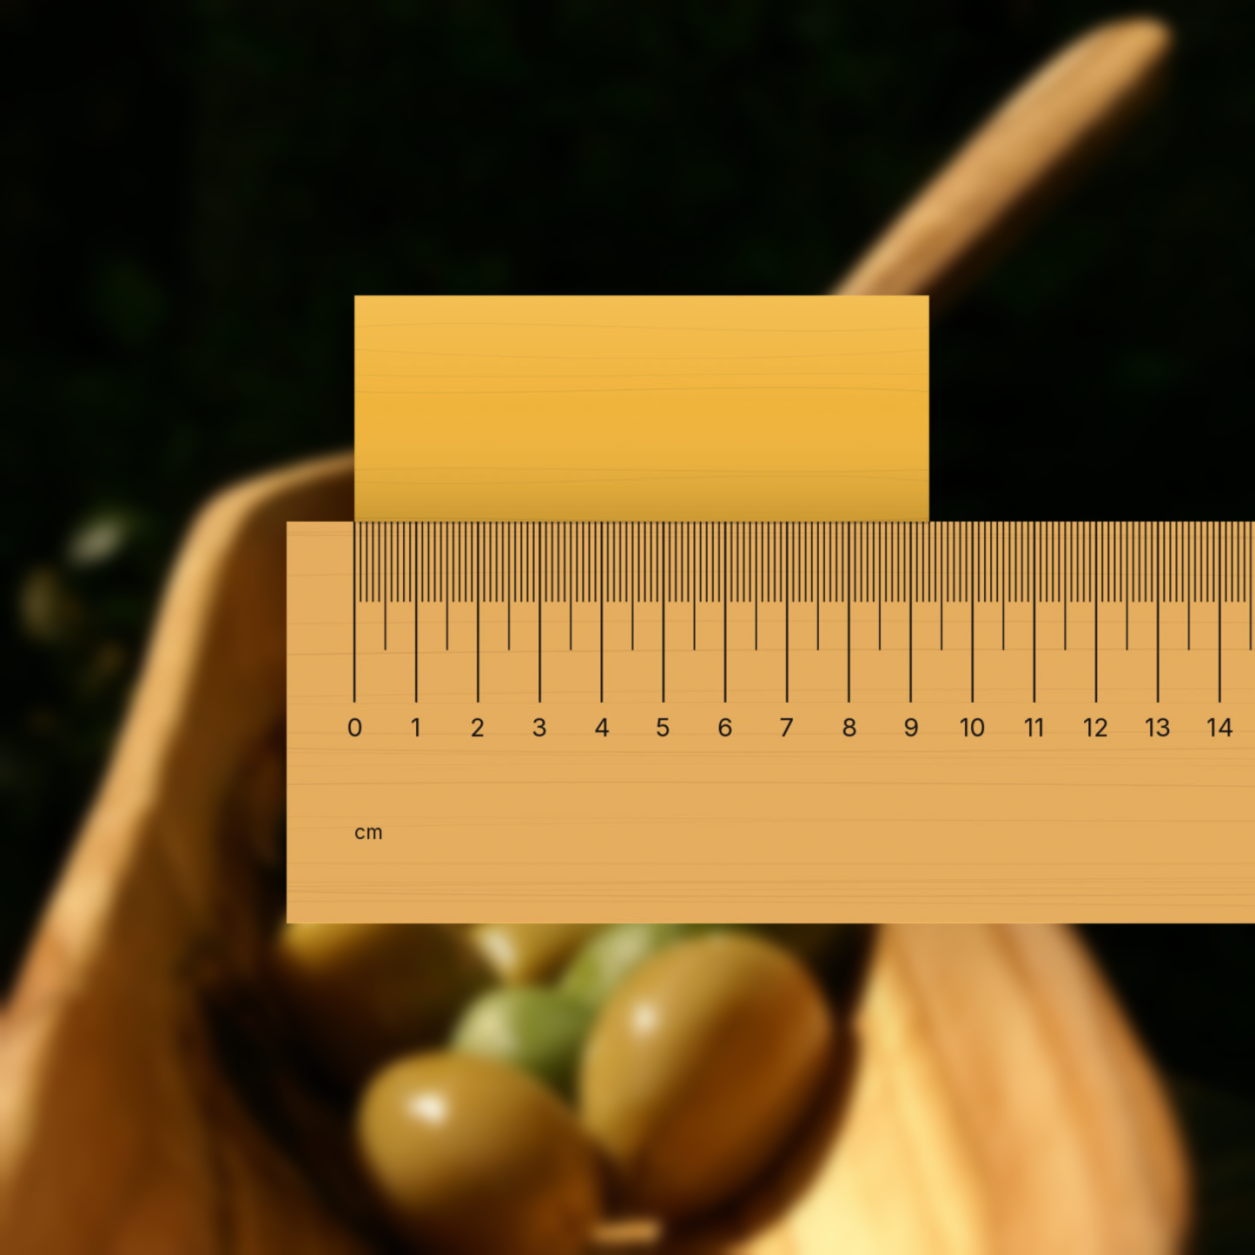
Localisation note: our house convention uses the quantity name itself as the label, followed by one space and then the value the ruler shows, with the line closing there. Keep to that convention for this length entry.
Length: 9.3 cm
